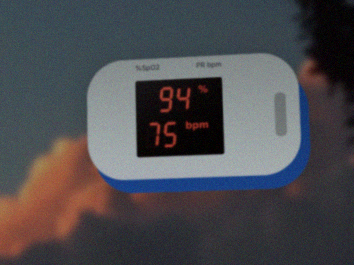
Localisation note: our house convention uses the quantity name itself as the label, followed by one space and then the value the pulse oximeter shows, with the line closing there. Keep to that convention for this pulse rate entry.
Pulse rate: 75 bpm
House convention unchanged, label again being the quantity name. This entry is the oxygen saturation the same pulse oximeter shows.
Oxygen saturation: 94 %
